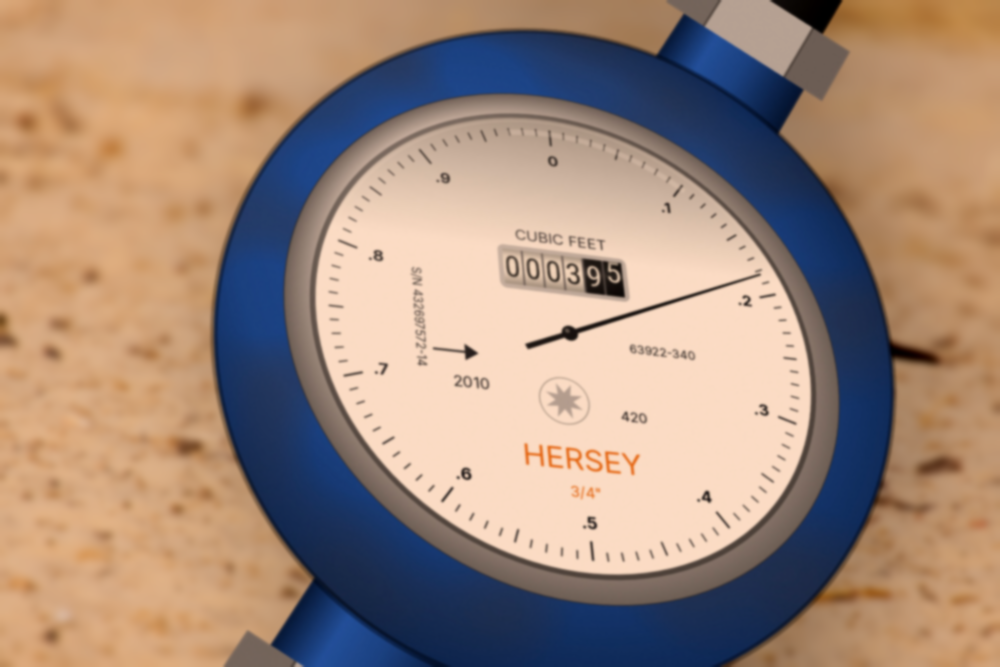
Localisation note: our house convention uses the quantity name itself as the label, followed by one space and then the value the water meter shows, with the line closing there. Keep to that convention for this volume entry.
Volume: 395.18 ft³
